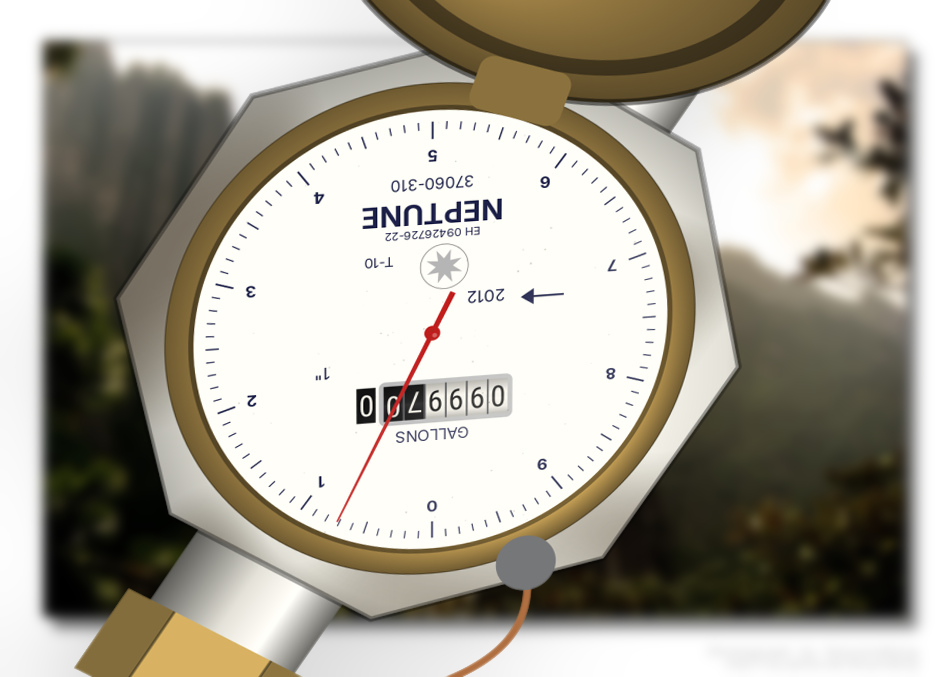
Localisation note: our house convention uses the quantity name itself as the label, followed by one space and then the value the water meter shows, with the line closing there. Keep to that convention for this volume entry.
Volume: 999700.7 gal
